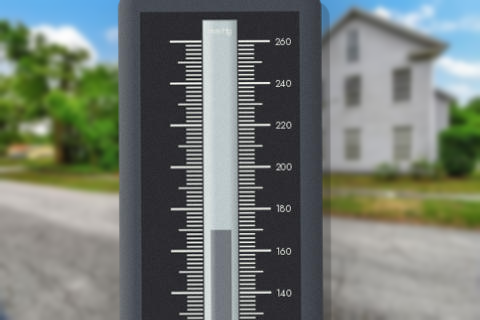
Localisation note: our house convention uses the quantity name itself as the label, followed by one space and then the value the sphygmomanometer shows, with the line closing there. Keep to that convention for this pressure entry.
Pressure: 170 mmHg
